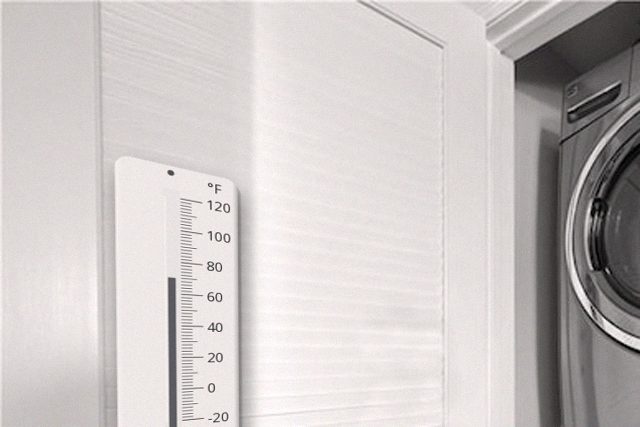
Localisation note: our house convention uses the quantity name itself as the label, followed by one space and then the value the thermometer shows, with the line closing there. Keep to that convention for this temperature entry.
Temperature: 70 °F
